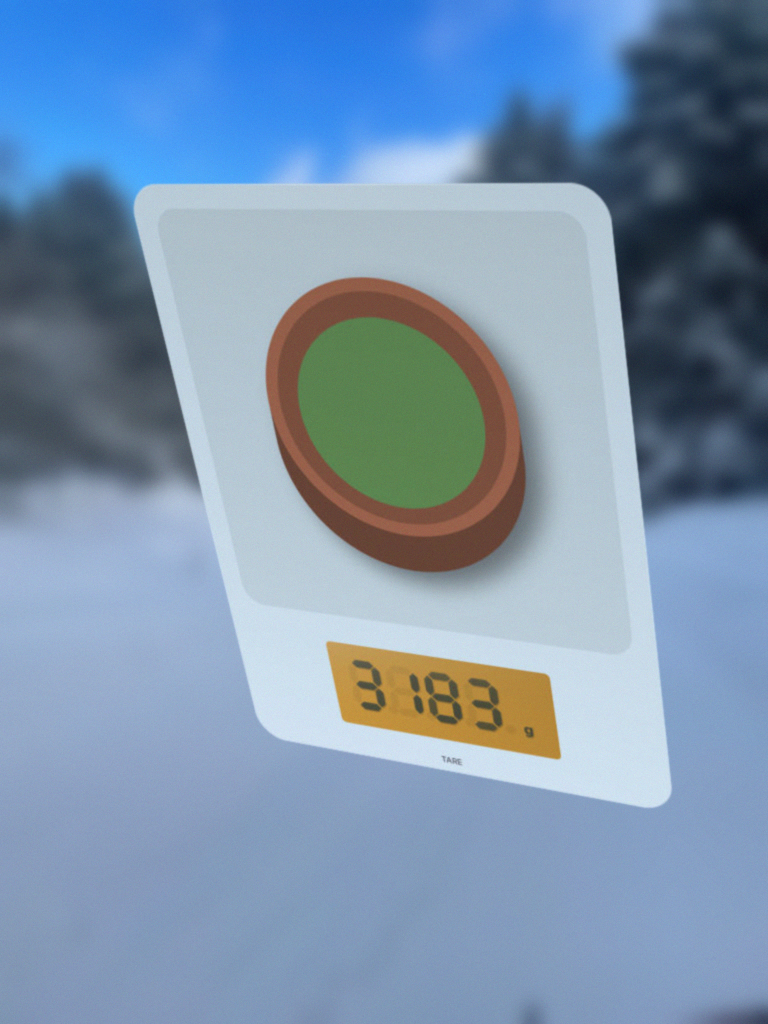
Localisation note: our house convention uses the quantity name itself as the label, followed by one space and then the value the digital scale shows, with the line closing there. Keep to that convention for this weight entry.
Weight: 3183 g
